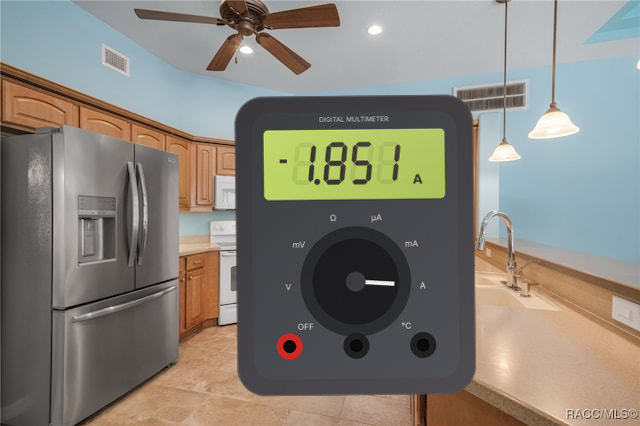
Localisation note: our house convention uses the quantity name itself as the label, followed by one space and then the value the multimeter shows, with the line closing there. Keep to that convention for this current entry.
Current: -1.851 A
